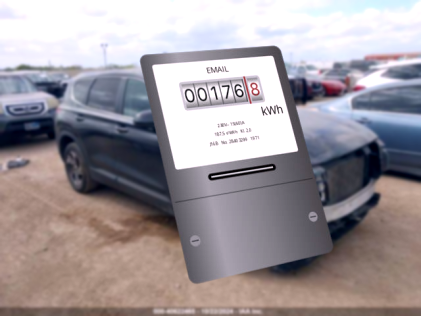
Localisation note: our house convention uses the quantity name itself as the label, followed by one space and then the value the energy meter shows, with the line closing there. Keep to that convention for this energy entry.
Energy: 176.8 kWh
